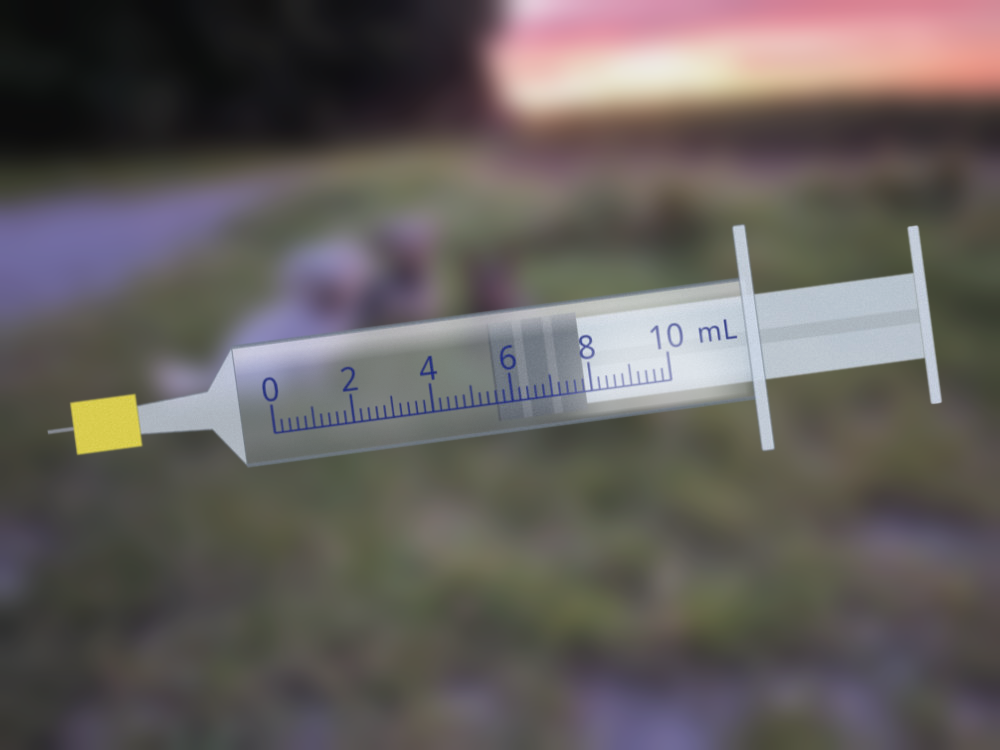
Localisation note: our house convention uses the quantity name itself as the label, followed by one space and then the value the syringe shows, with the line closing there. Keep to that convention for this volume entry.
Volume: 5.6 mL
